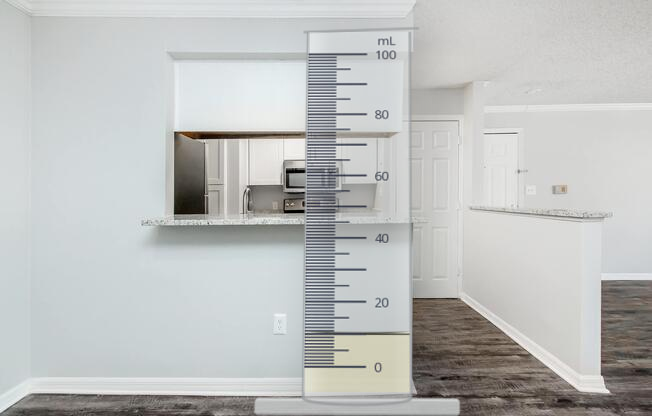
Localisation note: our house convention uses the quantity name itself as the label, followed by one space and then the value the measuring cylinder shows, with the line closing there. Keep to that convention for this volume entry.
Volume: 10 mL
